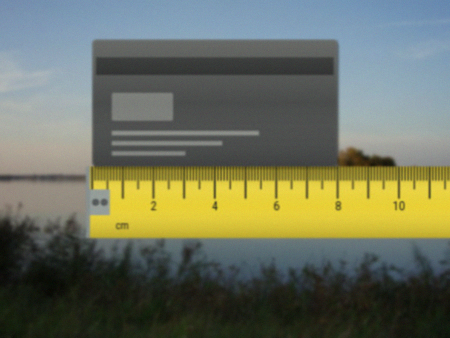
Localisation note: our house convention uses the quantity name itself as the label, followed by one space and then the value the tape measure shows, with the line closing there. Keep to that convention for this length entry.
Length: 8 cm
